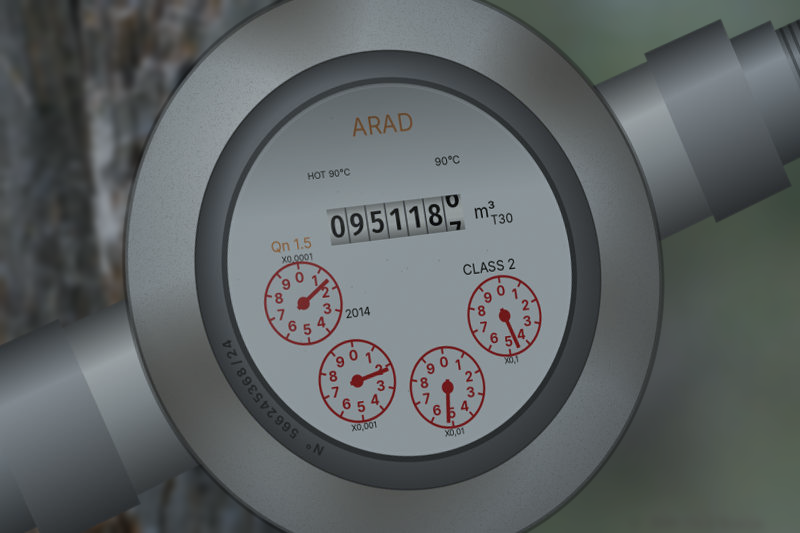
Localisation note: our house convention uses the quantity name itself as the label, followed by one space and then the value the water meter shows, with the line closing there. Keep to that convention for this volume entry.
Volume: 951186.4521 m³
